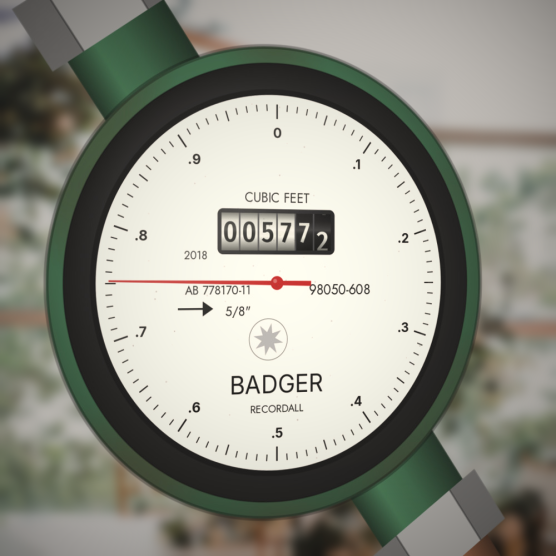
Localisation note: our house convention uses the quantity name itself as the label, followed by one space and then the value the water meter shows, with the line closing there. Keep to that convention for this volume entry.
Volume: 5771.75 ft³
